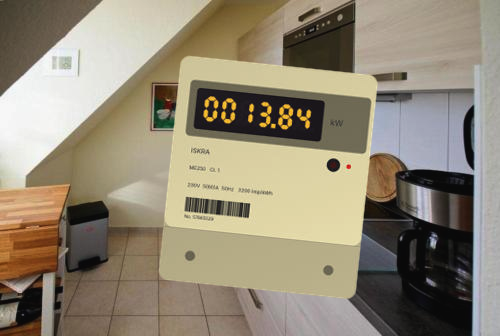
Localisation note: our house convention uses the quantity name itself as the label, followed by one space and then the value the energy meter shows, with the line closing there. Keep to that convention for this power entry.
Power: 13.84 kW
